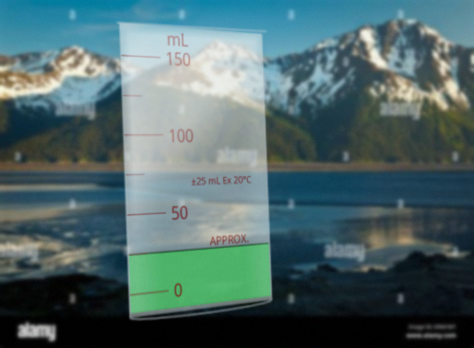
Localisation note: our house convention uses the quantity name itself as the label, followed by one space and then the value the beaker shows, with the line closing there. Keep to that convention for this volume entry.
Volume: 25 mL
